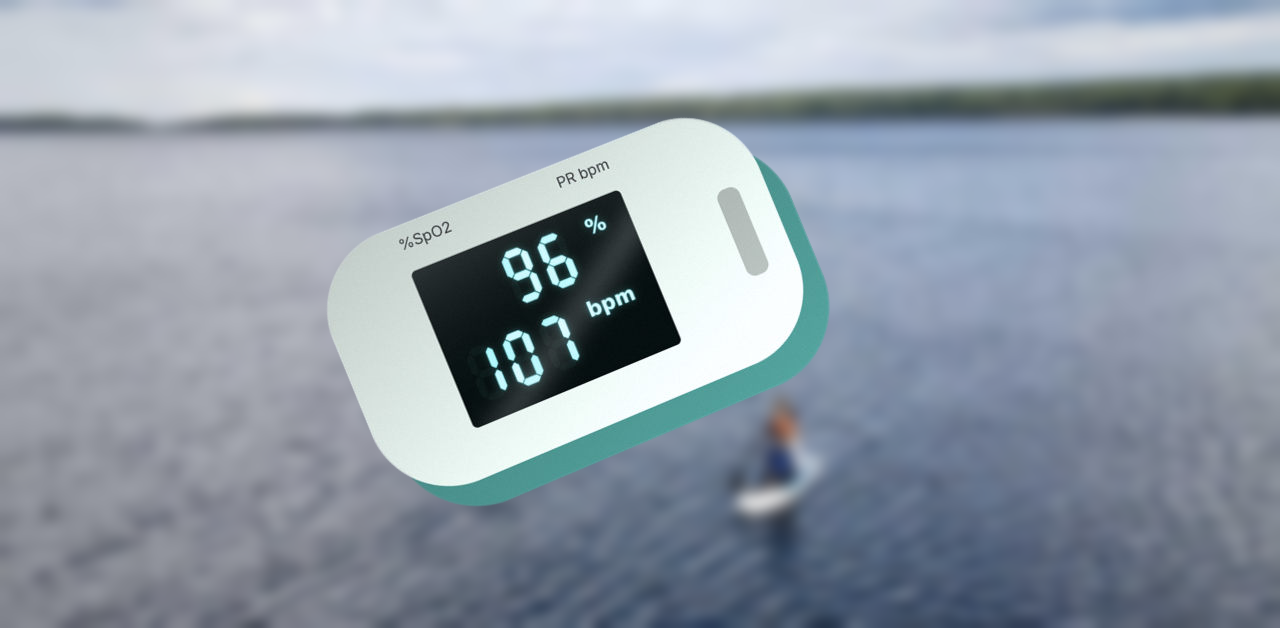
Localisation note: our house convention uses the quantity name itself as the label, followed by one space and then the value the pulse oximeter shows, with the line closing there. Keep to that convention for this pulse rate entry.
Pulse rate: 107 bpm
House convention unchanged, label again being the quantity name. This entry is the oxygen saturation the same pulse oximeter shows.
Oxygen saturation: 96 %
